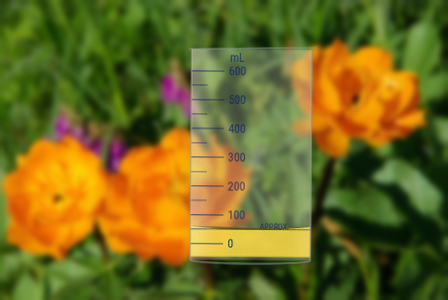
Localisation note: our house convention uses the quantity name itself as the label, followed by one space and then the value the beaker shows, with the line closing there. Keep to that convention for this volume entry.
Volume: 50 mL
